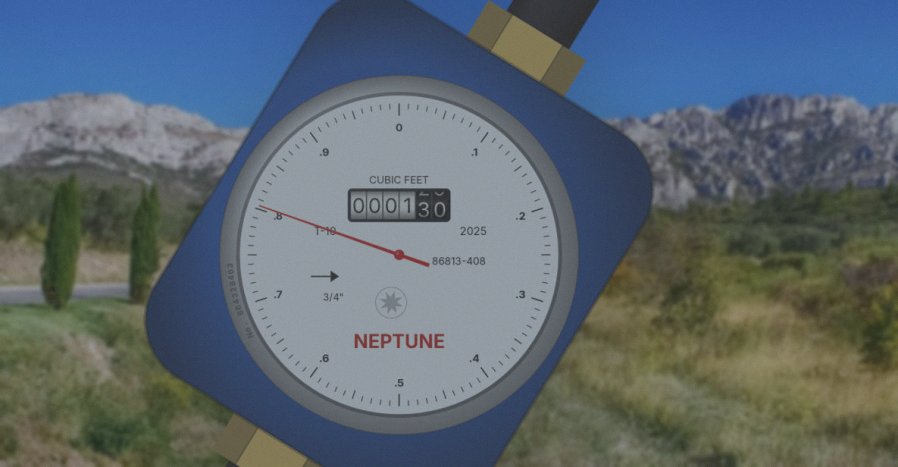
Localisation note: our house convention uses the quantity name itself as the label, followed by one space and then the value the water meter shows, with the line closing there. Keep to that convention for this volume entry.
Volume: 129.80 ft³
